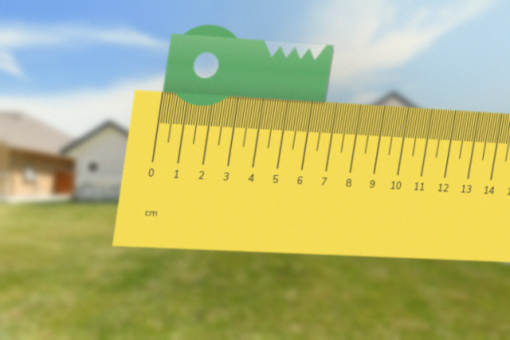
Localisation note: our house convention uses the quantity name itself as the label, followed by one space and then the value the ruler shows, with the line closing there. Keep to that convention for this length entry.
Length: 6.5 cm
